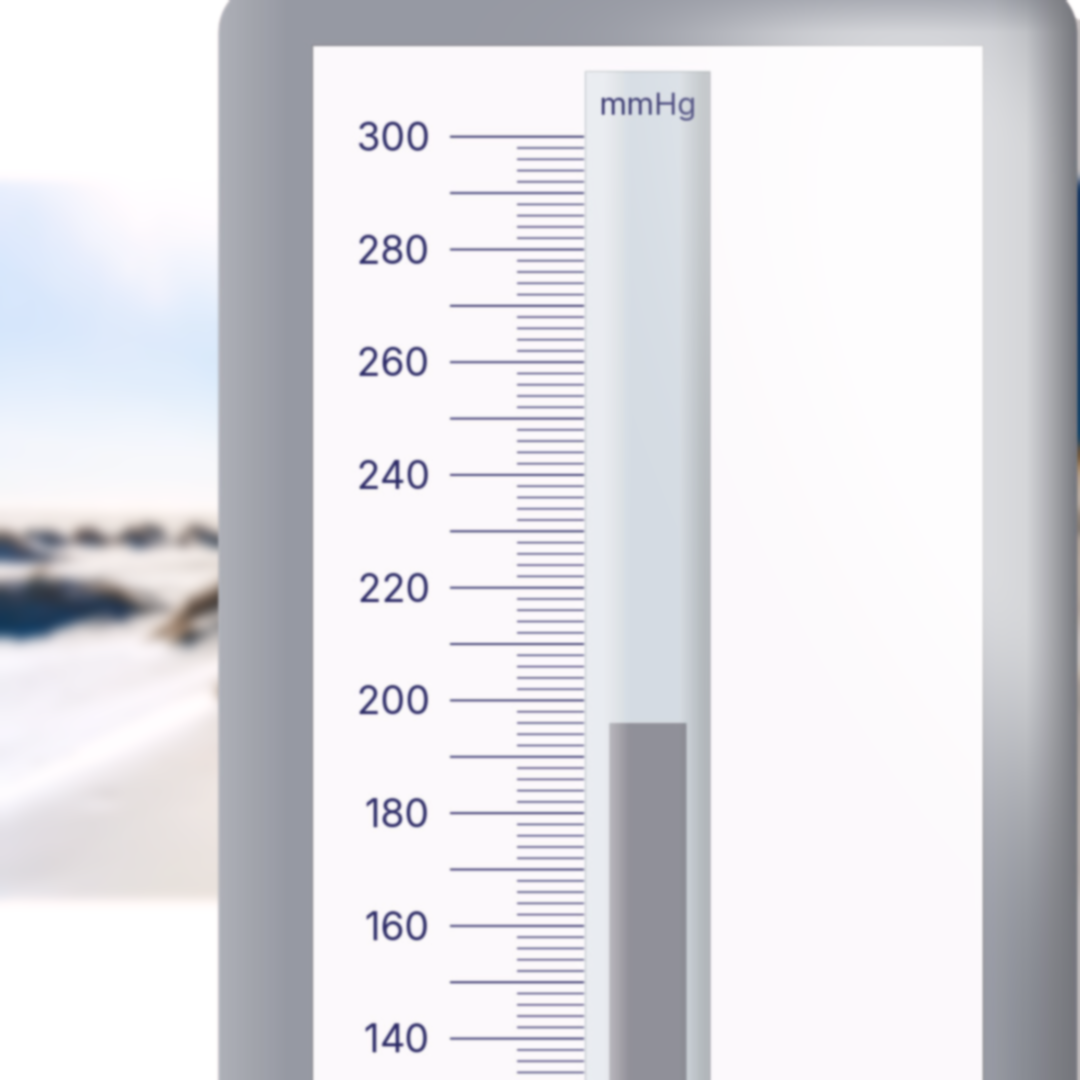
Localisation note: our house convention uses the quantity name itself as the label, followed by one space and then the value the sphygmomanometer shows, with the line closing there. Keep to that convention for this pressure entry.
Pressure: 196 mmHg
